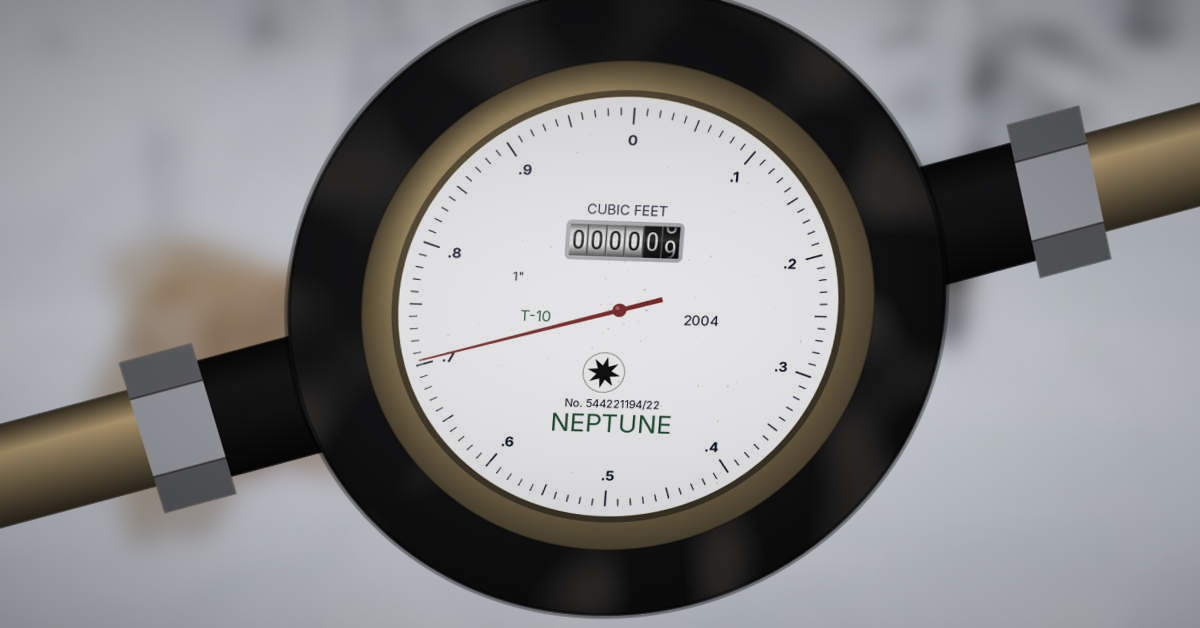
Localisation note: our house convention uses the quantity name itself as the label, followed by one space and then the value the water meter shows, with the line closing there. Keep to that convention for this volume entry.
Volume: 8.70 ft³
